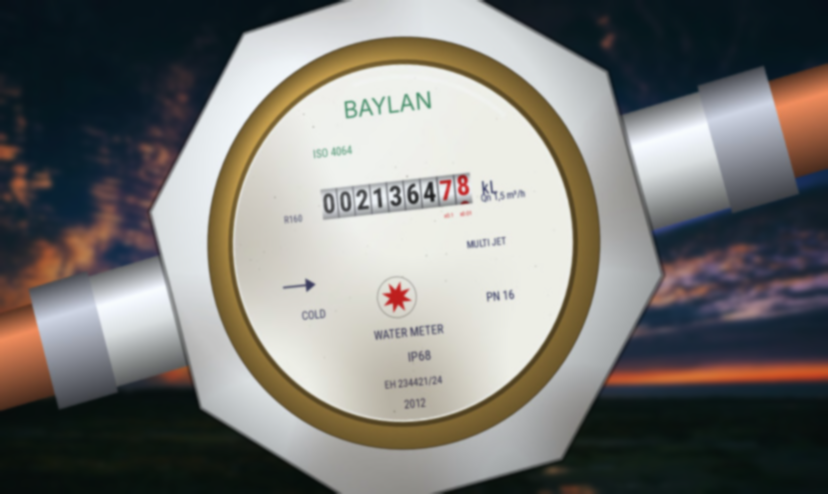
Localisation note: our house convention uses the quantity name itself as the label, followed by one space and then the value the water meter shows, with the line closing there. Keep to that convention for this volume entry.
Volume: 21364.78 kL
